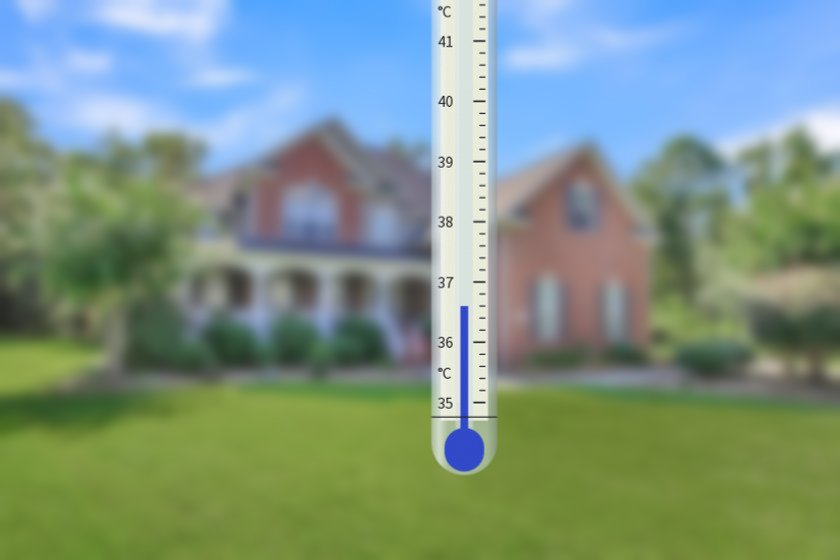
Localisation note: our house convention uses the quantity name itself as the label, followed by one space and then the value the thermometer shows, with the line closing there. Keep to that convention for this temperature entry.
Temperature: 36.6 °C
